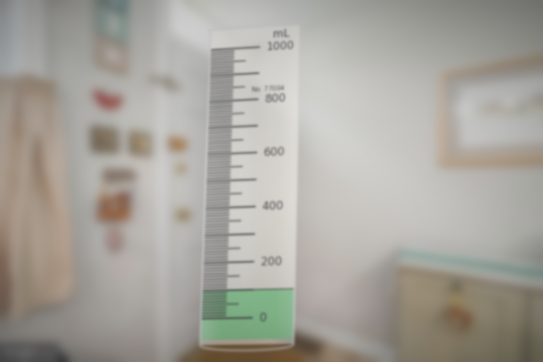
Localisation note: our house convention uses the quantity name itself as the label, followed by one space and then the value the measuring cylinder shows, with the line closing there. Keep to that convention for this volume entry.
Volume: 100 mL
